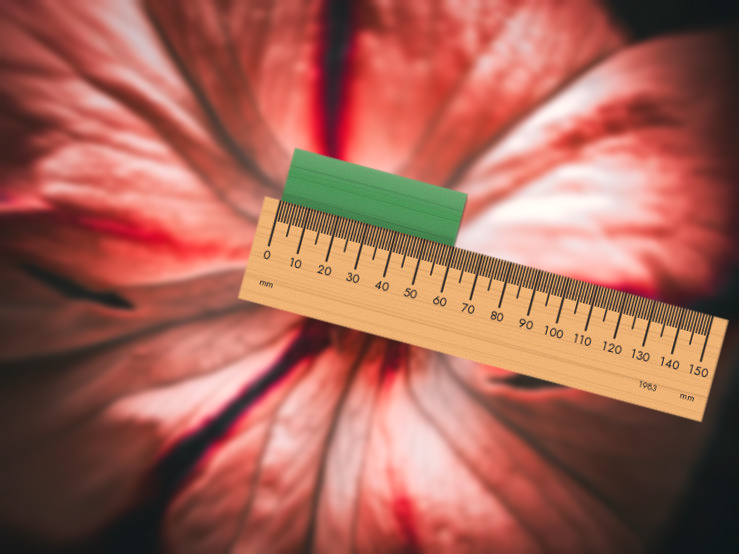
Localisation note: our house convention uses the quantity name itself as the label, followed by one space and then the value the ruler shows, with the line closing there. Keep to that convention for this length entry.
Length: 60 mm
